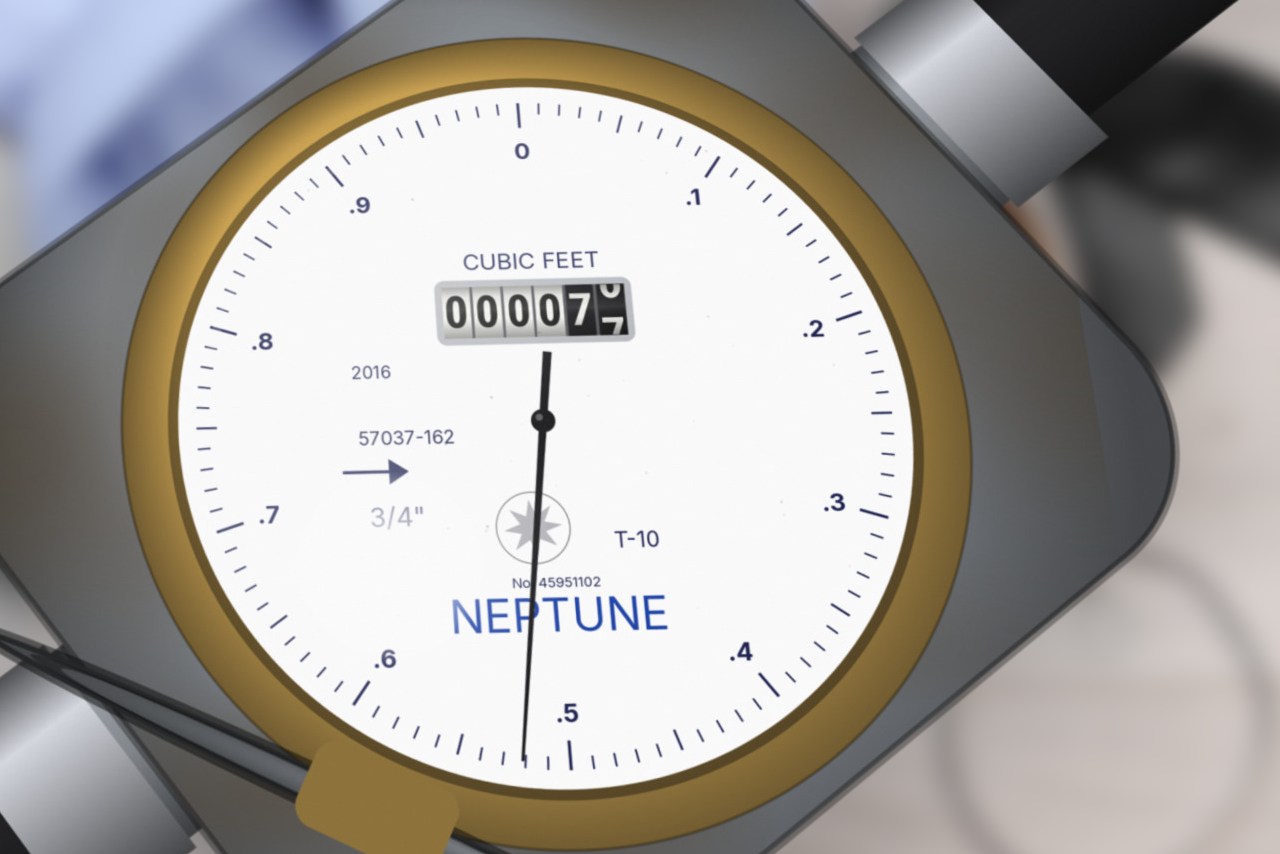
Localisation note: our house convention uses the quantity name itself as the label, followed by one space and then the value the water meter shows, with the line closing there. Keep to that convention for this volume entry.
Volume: 76.52 ft³
